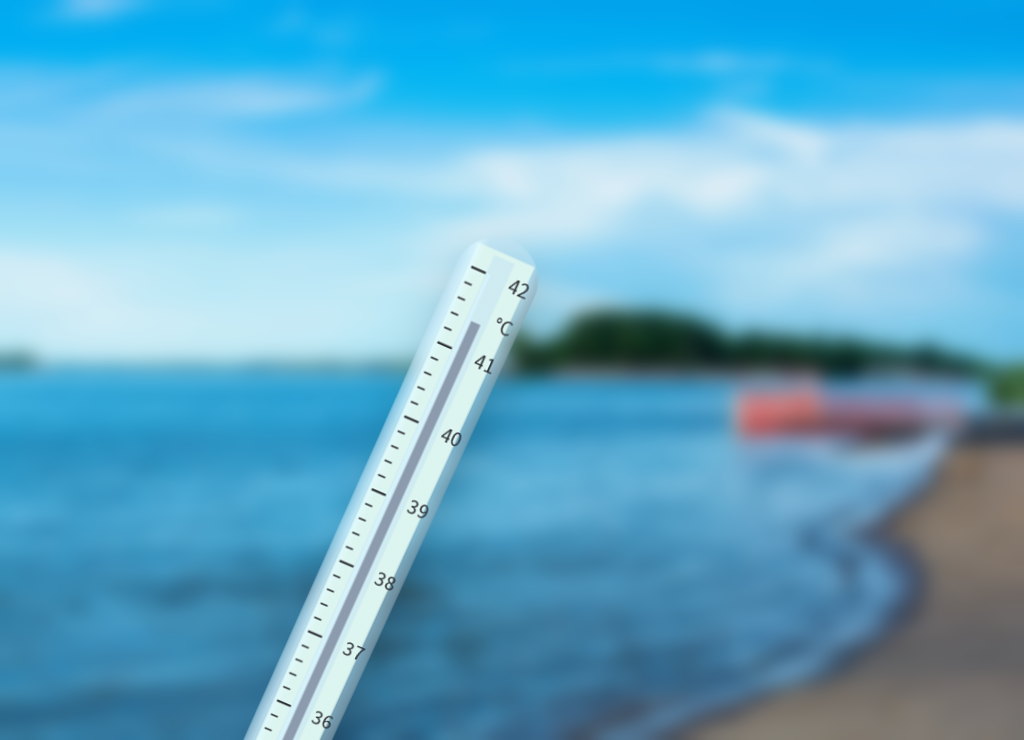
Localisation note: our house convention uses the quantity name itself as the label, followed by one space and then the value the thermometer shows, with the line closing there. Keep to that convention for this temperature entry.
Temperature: 41.4 °C
